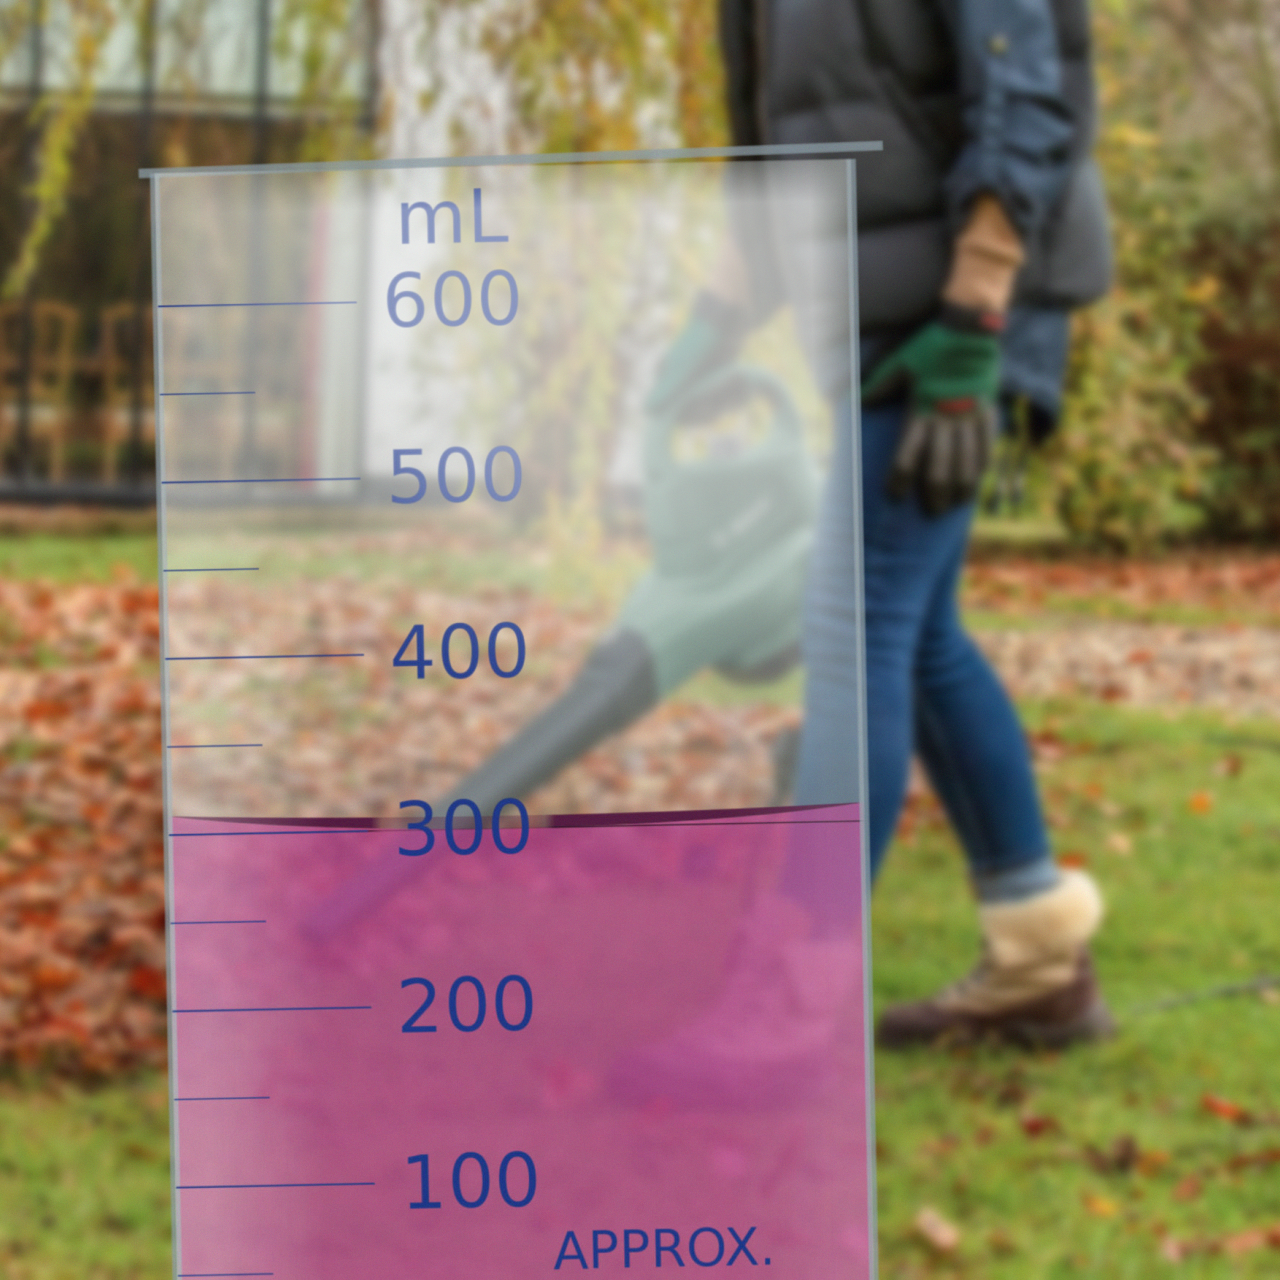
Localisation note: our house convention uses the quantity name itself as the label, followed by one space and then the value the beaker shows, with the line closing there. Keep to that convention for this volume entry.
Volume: 300 mL
